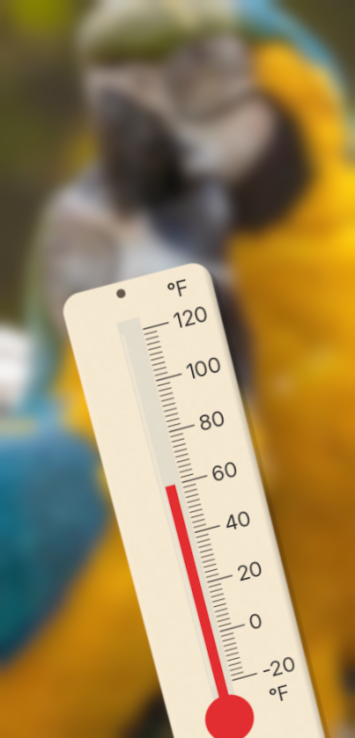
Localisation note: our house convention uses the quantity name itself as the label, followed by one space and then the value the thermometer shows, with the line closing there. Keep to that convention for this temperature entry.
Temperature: 60 °F
